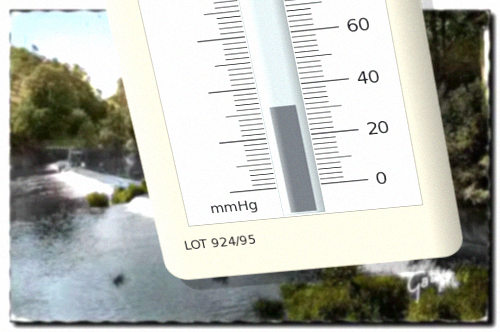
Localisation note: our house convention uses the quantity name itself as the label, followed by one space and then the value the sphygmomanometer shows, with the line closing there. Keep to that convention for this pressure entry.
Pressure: 32 mmHg
